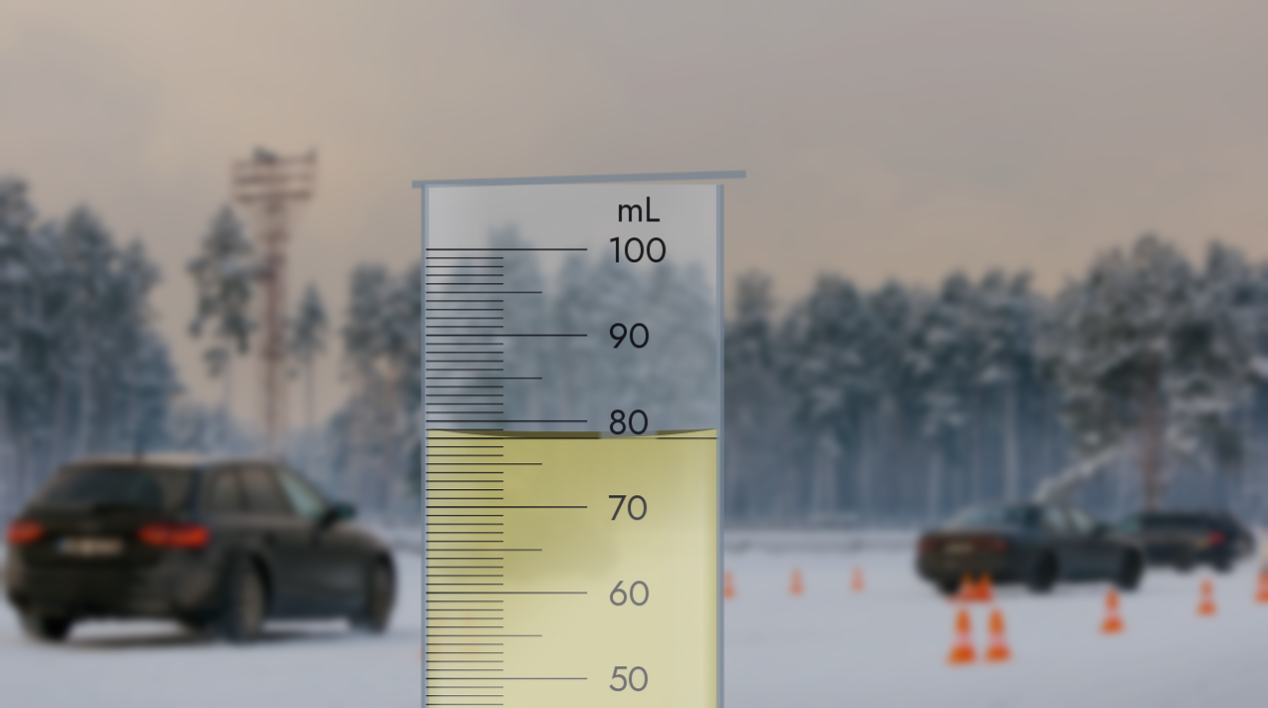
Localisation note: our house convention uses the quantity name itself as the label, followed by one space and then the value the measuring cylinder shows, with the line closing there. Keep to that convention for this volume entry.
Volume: 78 mL
